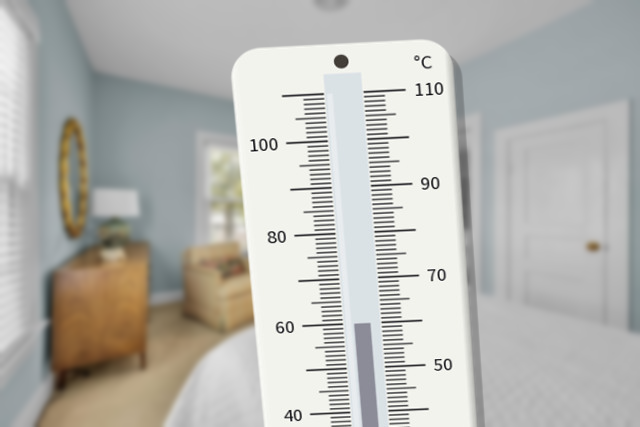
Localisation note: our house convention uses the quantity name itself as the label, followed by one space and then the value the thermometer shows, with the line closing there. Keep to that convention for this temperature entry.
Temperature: 60 °C
